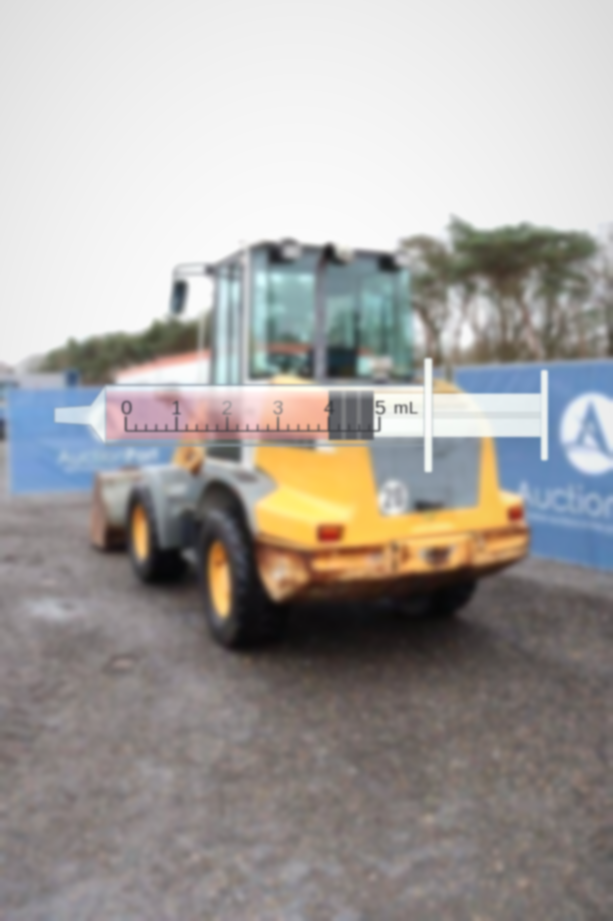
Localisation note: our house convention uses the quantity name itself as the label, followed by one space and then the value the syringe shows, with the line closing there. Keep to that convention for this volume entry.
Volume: 4 mL
